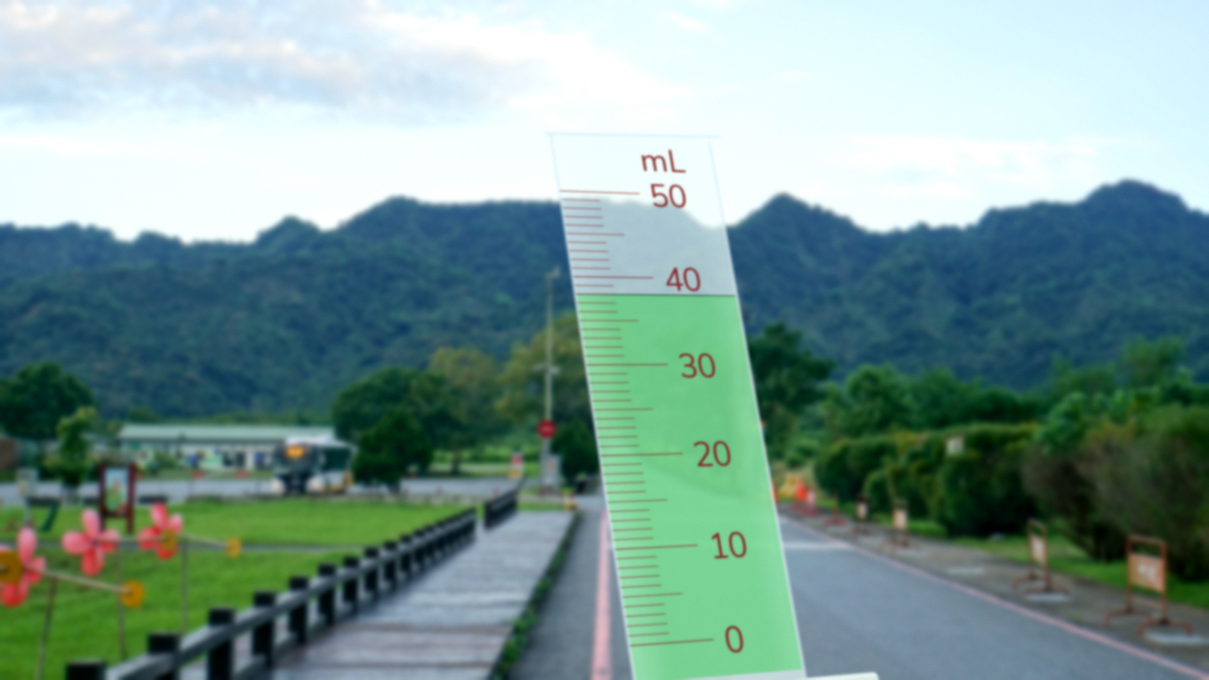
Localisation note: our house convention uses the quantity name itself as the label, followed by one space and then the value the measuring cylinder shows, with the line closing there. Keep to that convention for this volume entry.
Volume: 38 mL
